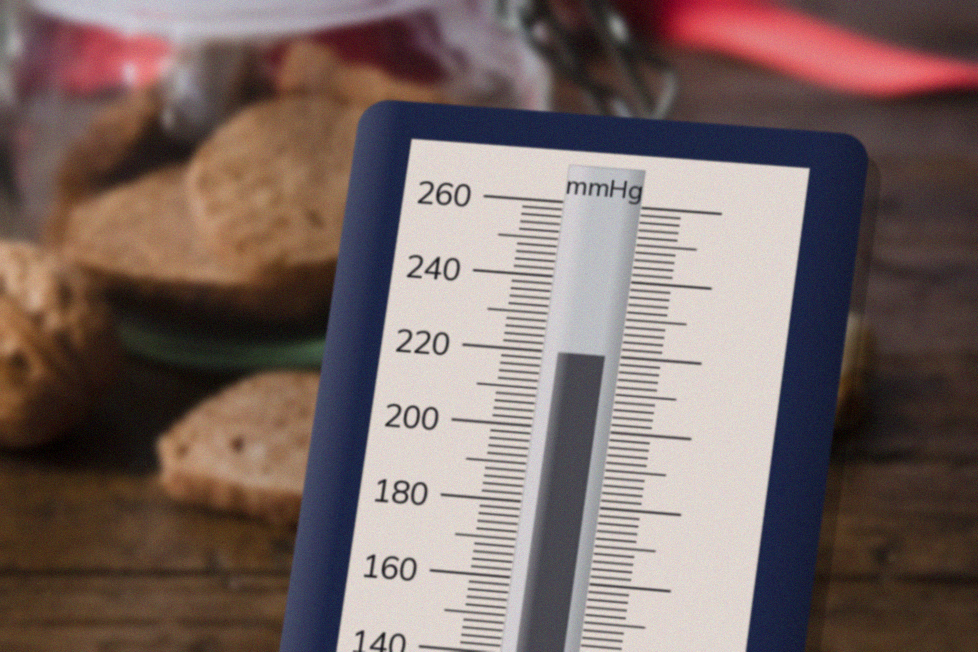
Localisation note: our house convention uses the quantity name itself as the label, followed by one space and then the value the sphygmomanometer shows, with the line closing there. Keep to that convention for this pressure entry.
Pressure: 220 mmHg
